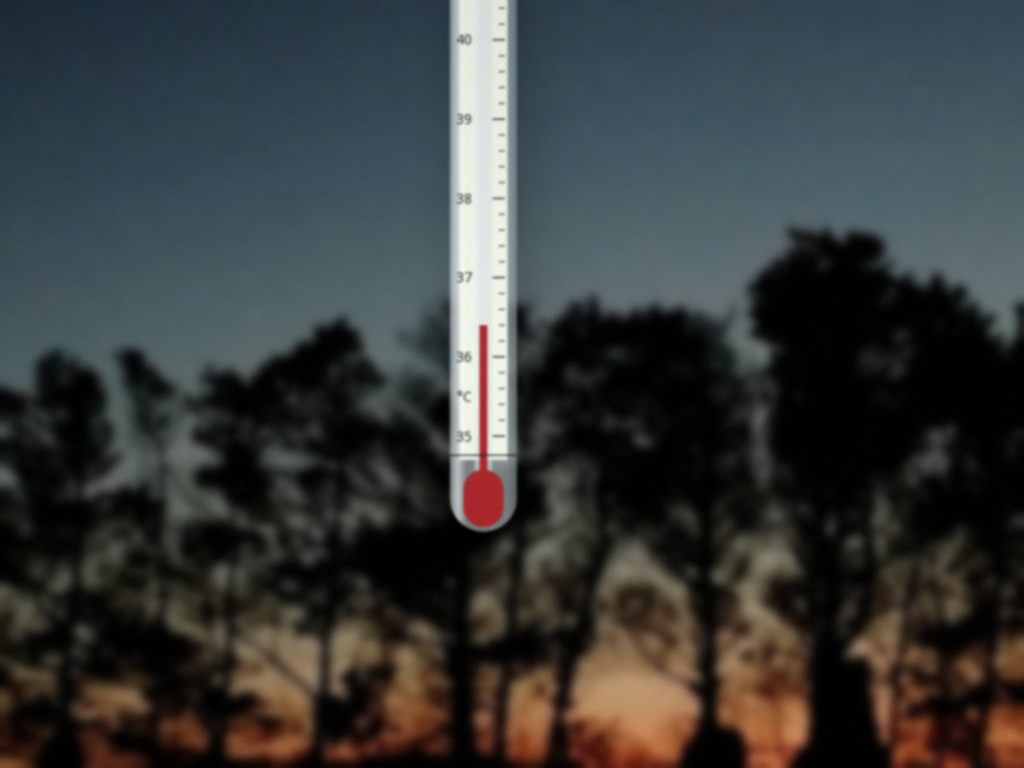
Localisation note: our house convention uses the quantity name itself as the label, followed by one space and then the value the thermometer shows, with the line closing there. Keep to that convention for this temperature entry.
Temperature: 36.4 °C
